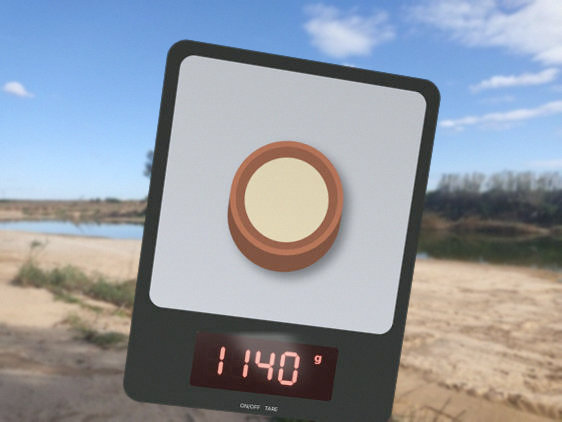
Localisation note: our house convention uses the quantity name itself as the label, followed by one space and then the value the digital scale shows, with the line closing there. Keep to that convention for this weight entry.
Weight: 1140 g
